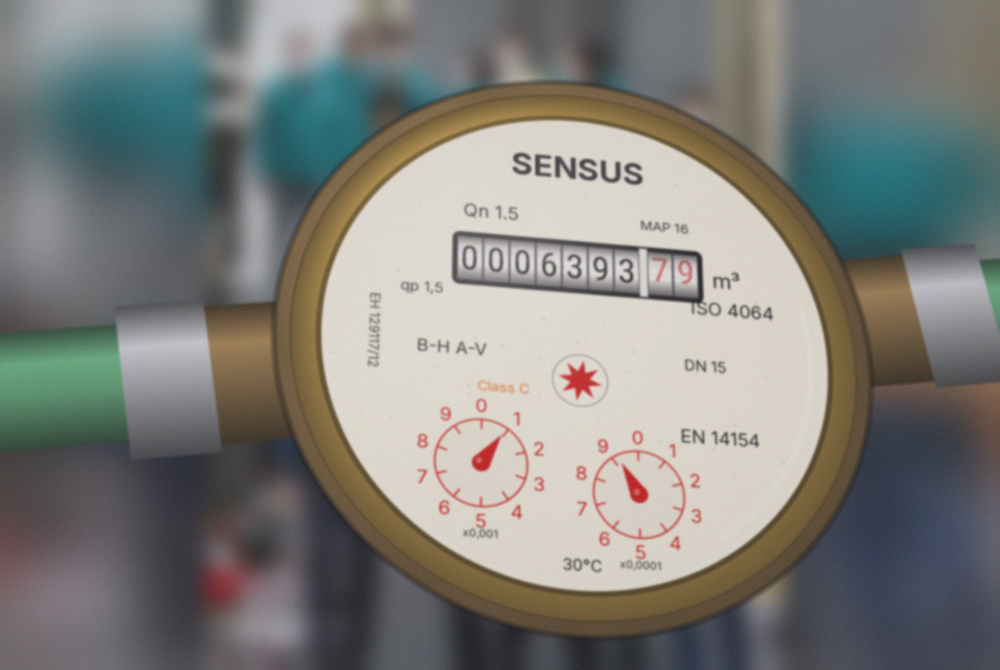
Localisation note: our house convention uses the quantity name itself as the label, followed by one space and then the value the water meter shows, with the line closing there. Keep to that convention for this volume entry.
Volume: 6393.7909 m³
